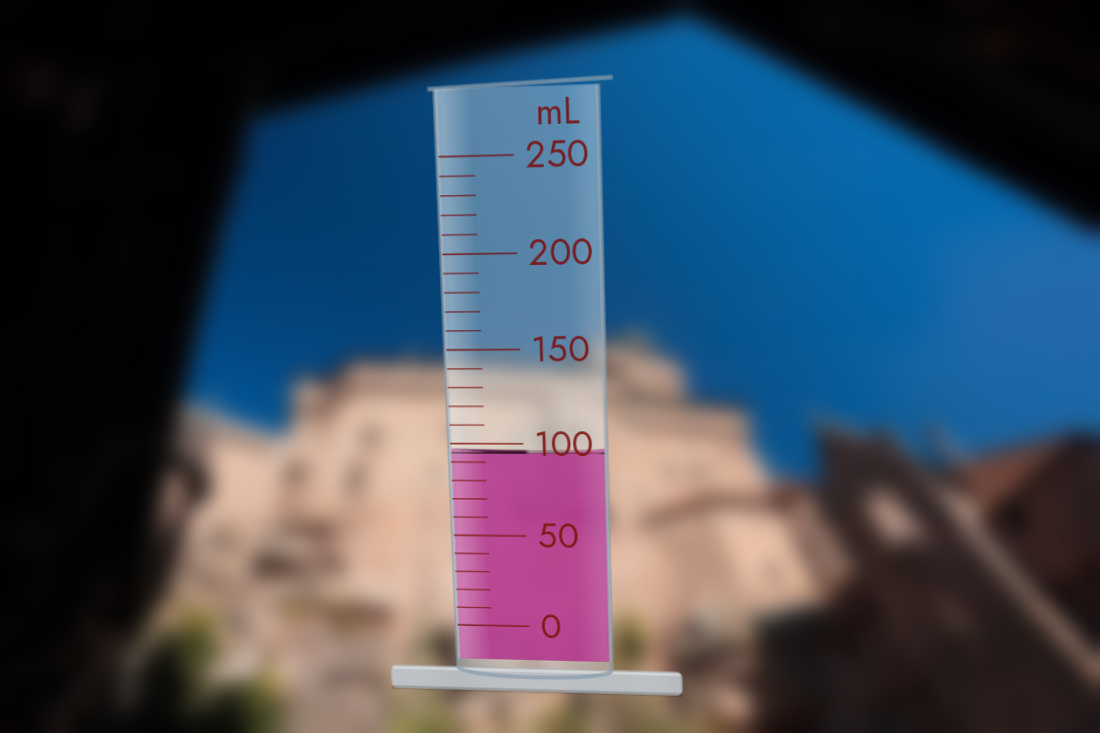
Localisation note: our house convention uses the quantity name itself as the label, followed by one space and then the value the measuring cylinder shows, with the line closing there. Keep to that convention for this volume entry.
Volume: 95 mL
